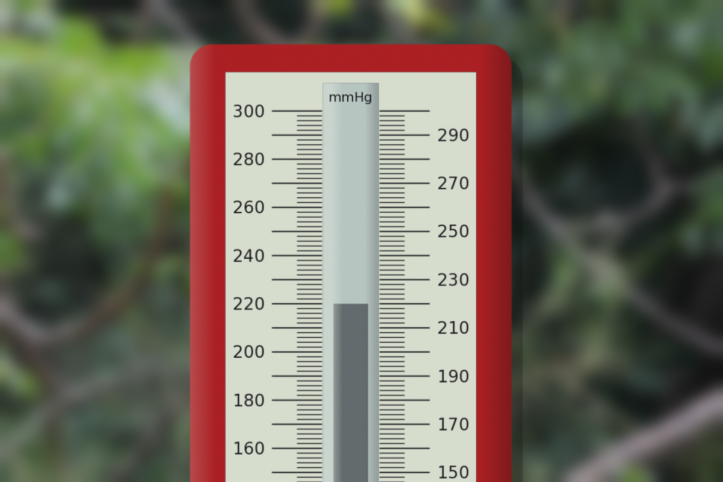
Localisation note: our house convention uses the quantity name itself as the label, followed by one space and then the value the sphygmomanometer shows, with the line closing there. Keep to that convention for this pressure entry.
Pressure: 220 mmHg
